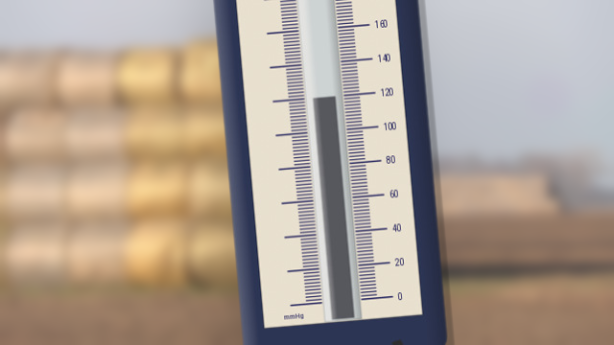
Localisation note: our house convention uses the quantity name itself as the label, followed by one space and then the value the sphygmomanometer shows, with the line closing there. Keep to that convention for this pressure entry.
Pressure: 120 mmHg
